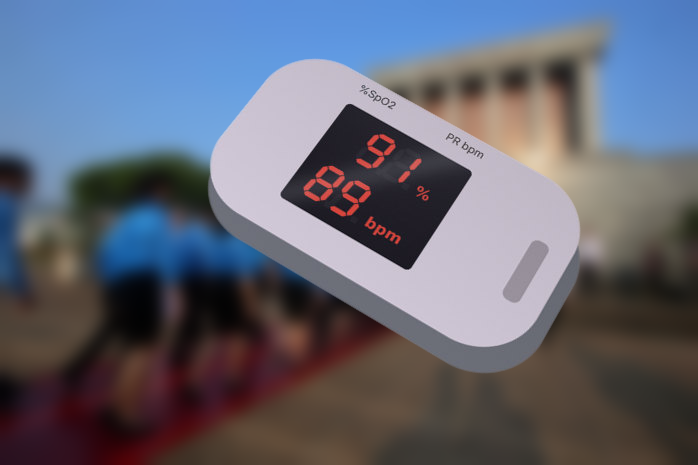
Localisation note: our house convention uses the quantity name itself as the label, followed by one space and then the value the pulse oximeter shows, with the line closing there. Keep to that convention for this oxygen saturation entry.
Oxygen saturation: 91 %
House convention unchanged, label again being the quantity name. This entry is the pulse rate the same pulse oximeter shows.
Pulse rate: 89 bpm
